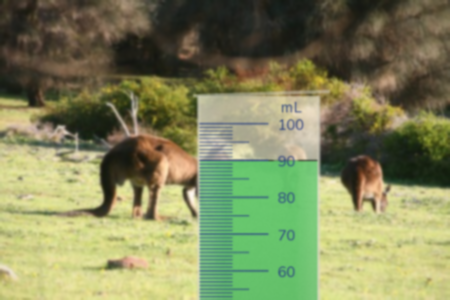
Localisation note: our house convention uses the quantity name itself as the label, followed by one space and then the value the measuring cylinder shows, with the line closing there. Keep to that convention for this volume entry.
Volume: 90 mL
